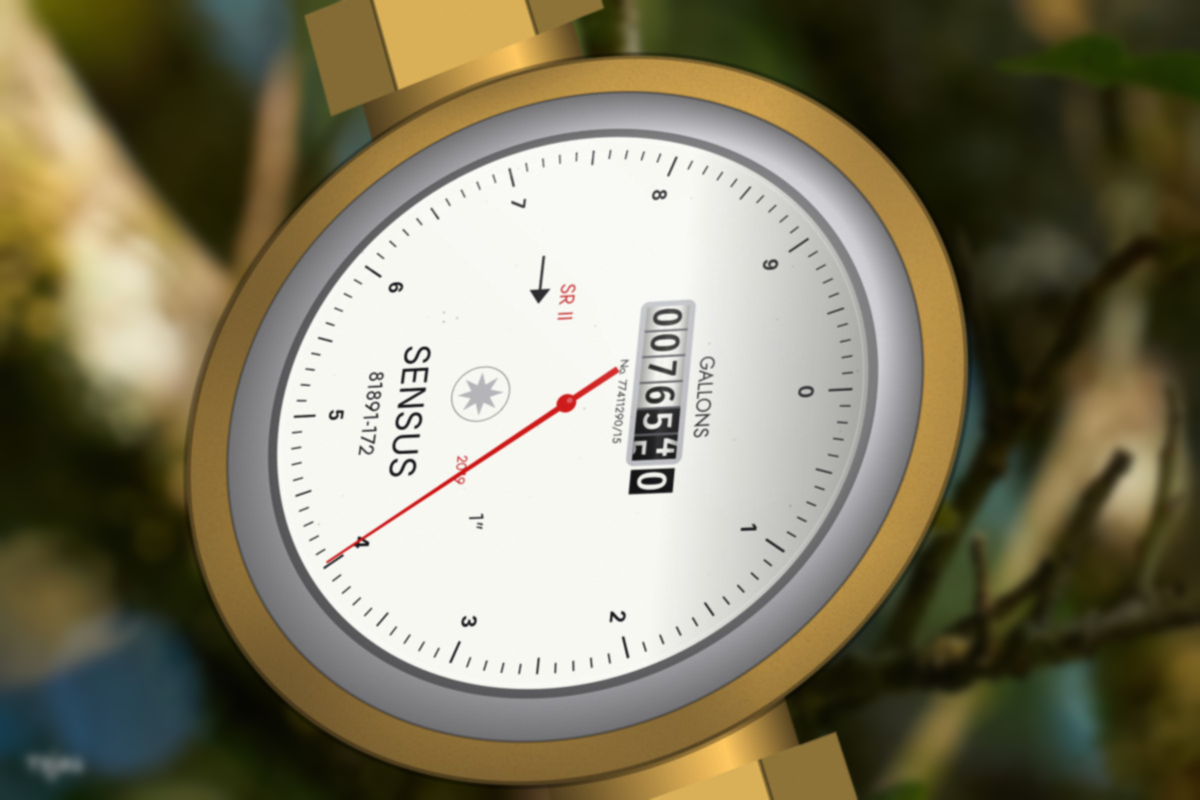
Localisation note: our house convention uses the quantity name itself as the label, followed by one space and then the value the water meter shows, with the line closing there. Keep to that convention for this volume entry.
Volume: 76544.0 gal
